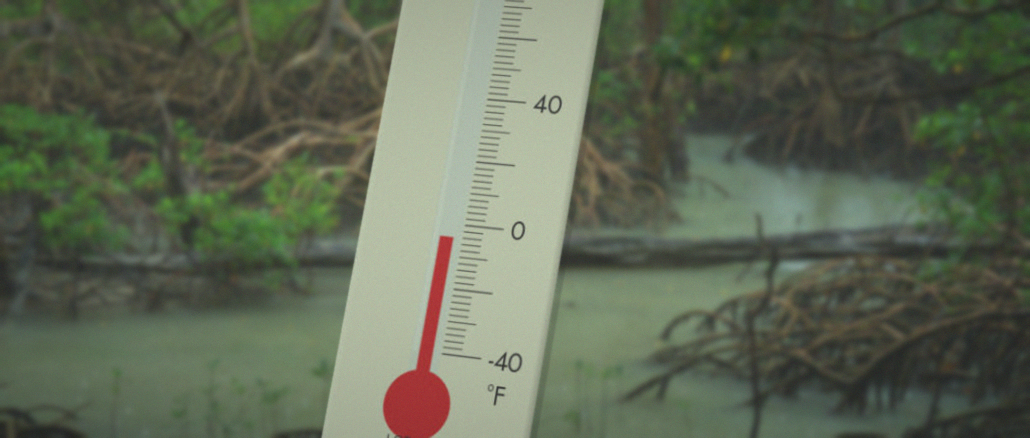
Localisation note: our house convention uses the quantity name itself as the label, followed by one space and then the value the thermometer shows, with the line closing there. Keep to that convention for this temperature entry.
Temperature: -4 °F
